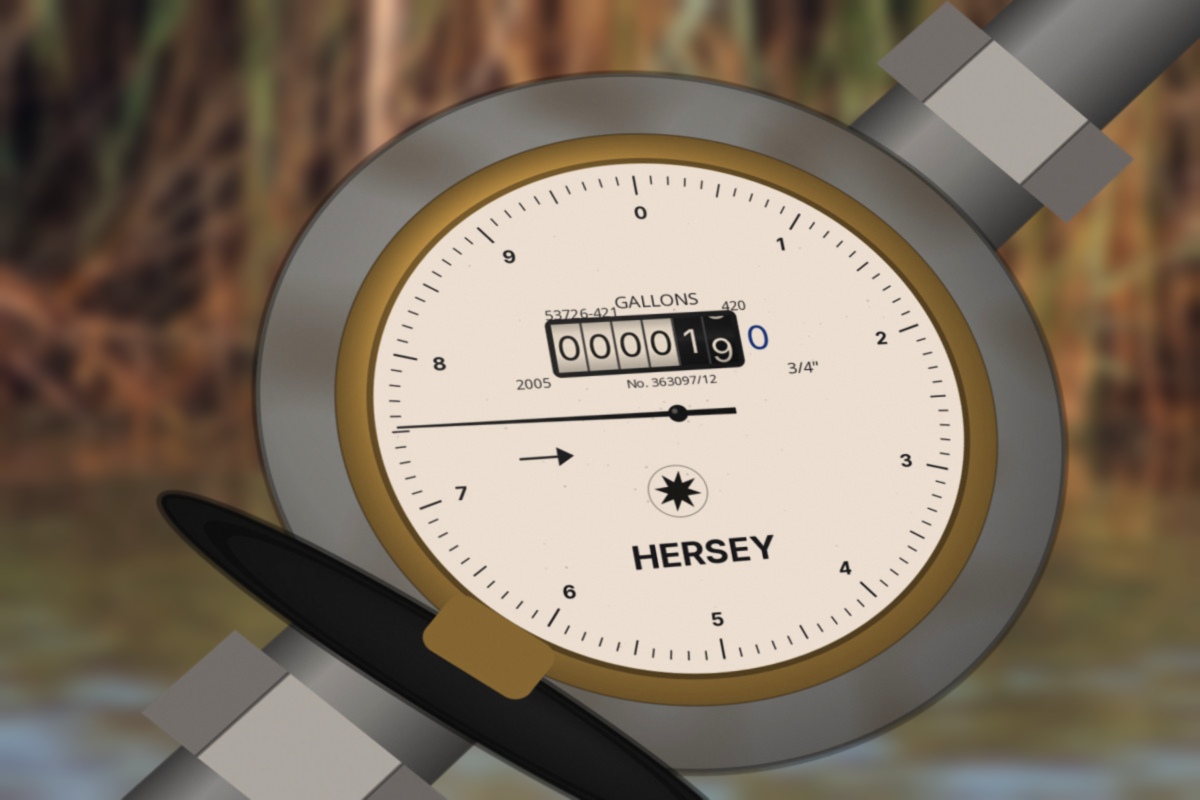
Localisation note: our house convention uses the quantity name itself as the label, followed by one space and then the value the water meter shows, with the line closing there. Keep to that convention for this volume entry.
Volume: 187.5 gal
